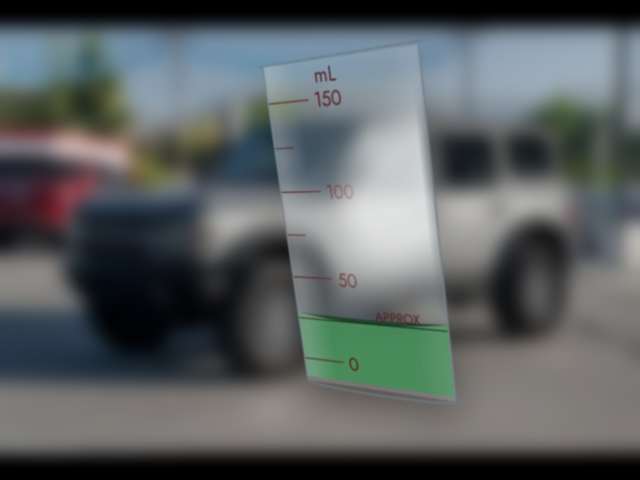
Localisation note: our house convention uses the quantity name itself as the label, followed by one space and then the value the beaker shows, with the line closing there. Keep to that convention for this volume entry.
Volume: 25 mL
